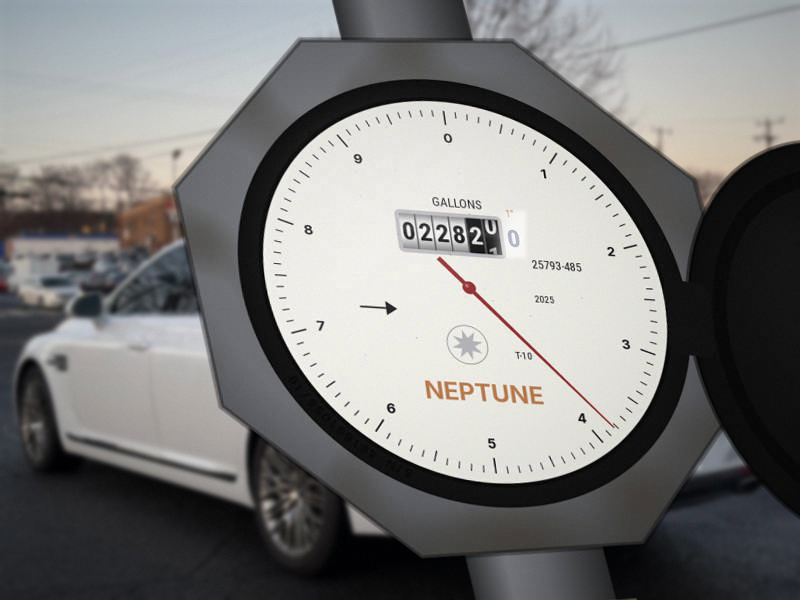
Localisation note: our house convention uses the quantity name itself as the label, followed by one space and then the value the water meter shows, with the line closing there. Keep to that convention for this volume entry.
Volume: 228203.8 gal
